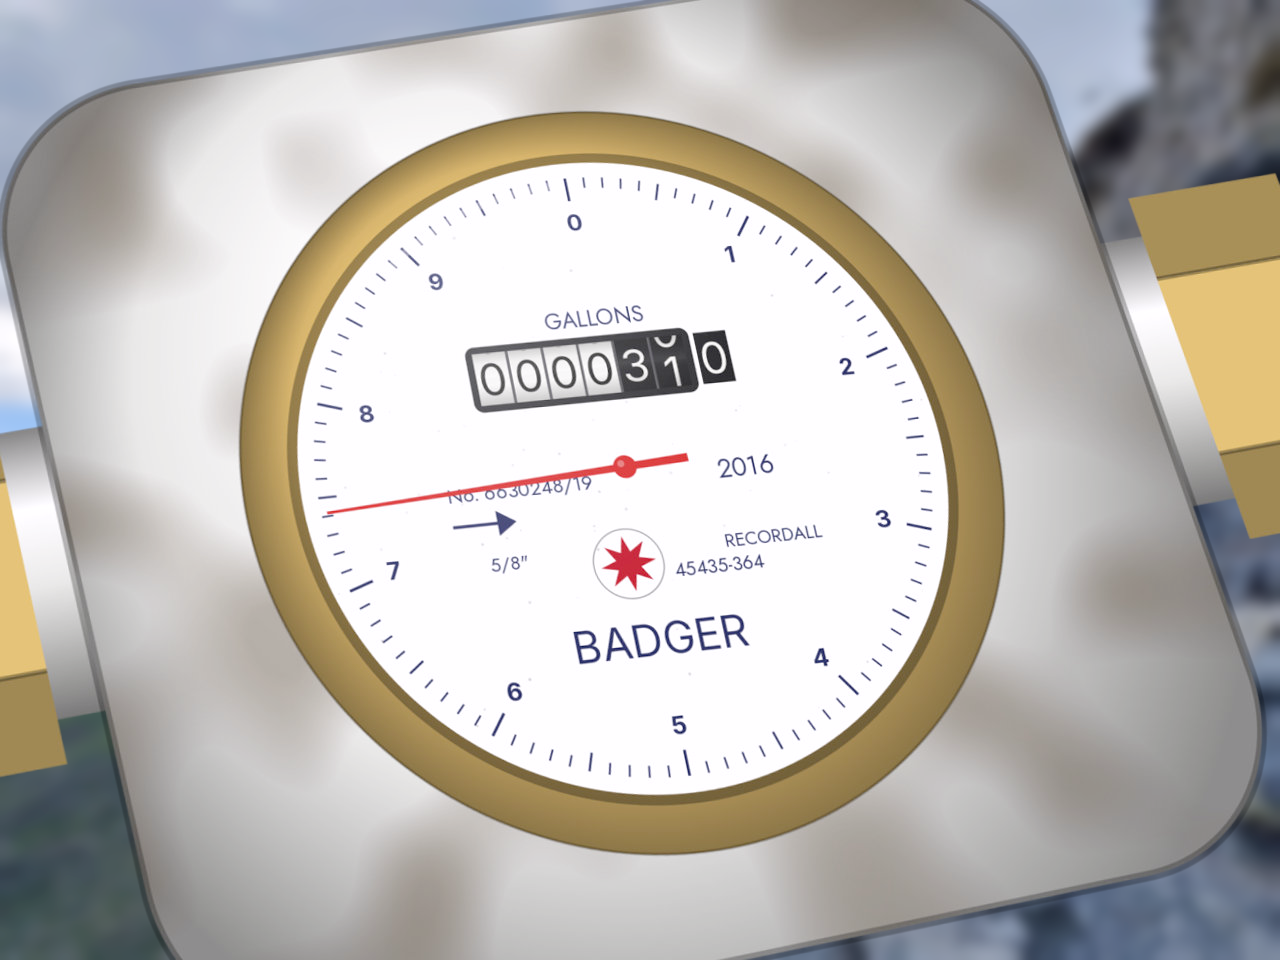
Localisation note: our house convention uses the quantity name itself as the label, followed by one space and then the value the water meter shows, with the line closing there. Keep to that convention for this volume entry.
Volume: 307.4 gal
